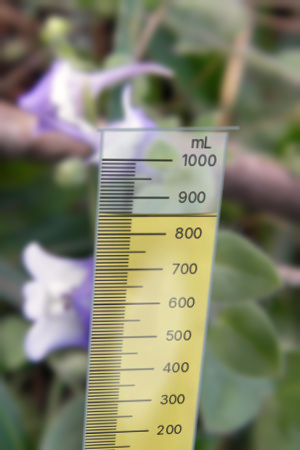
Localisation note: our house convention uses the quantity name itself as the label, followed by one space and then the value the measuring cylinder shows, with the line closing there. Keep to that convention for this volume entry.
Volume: 850 mL
